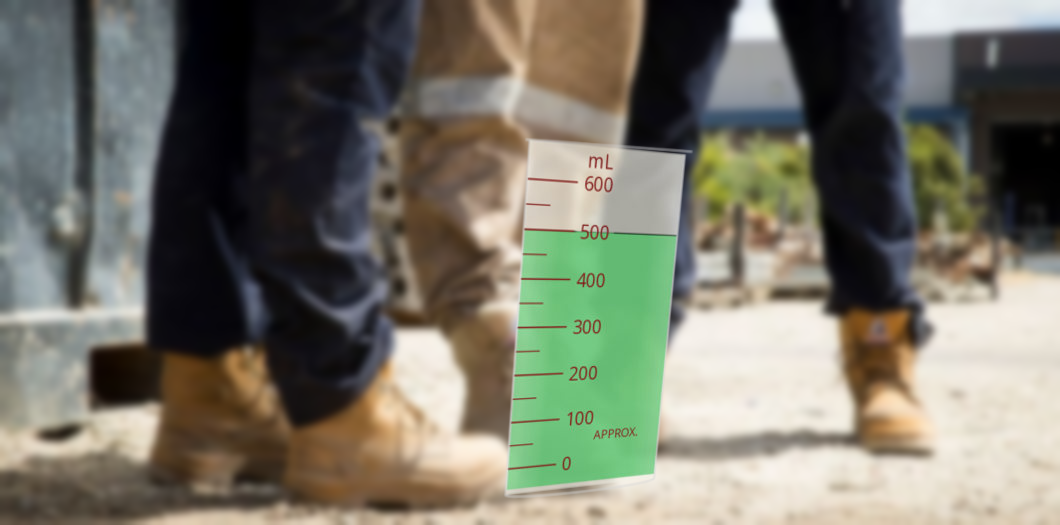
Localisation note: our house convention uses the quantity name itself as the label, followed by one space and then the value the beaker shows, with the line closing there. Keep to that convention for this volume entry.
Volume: 500 mL
